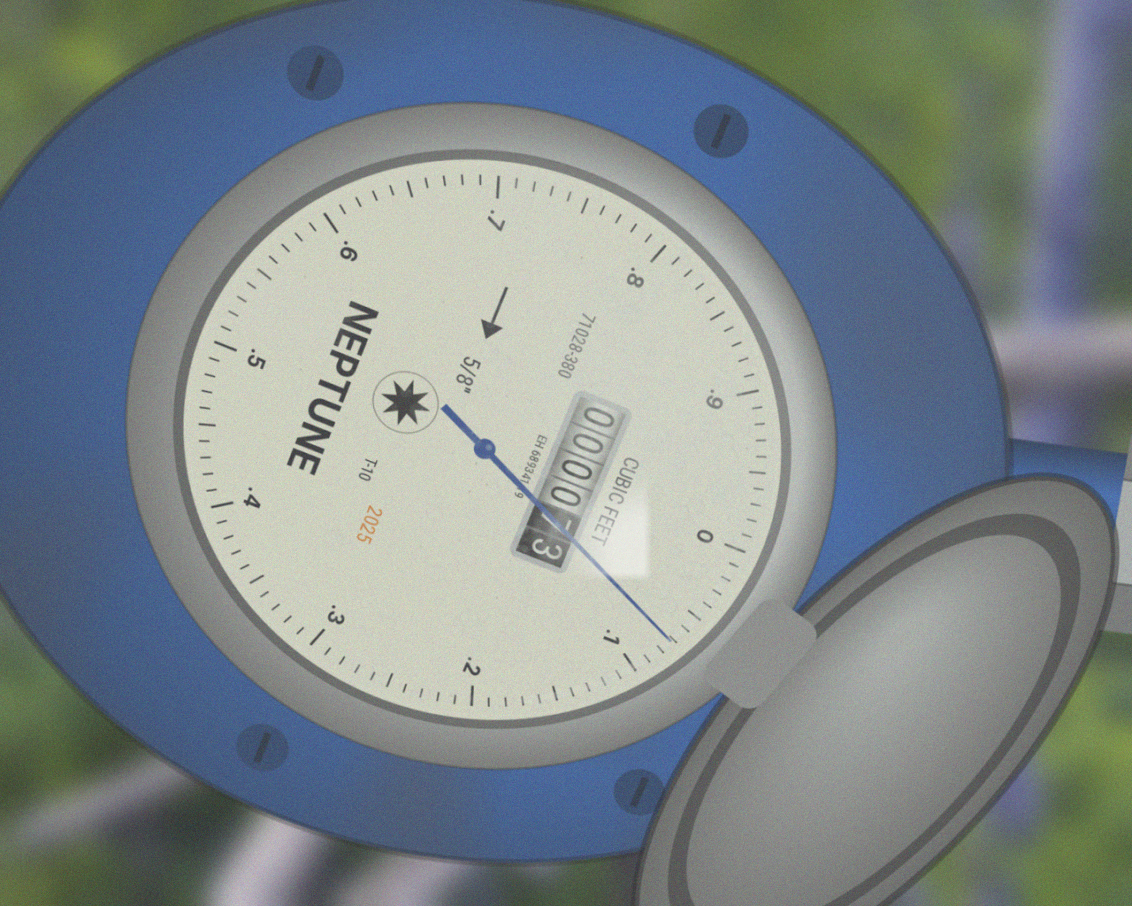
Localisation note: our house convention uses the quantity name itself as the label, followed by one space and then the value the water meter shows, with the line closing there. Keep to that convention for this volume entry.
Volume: 73.07 ft³
